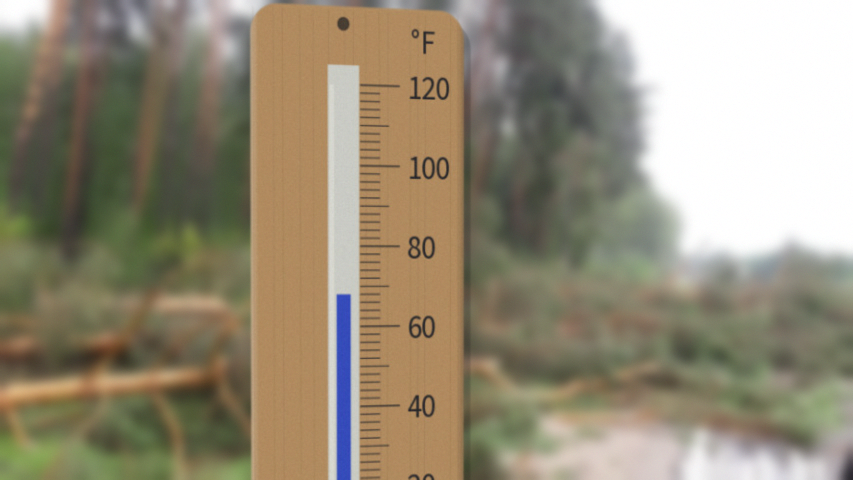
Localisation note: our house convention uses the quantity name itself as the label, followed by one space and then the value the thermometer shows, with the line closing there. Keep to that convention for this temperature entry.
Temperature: 68 °F
